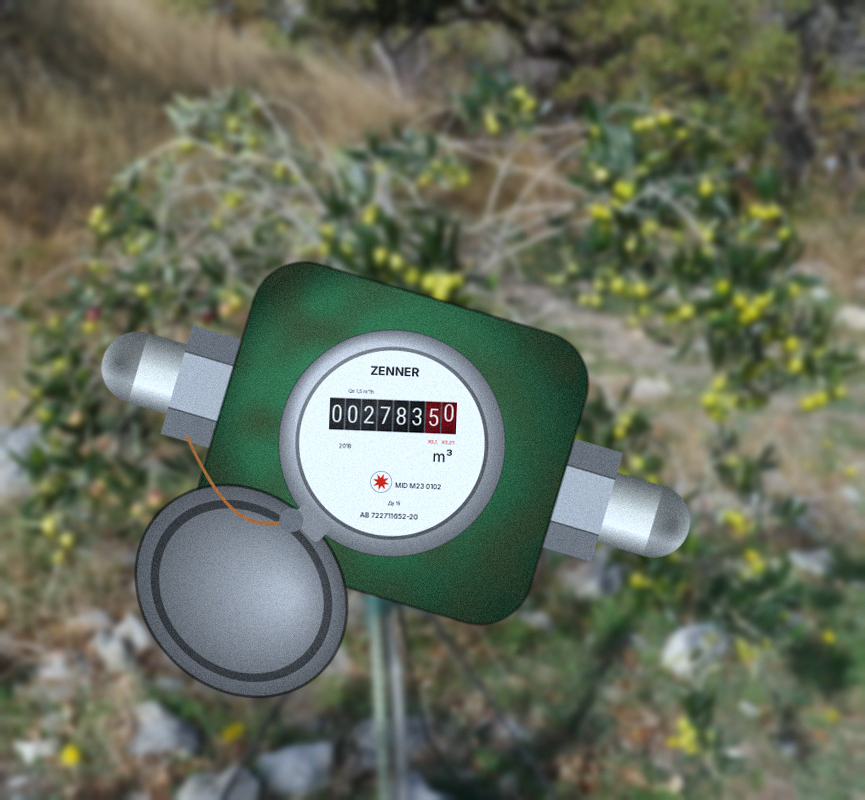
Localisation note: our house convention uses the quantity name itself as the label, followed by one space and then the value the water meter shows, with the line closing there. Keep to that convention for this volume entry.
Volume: 2783.50 m³
